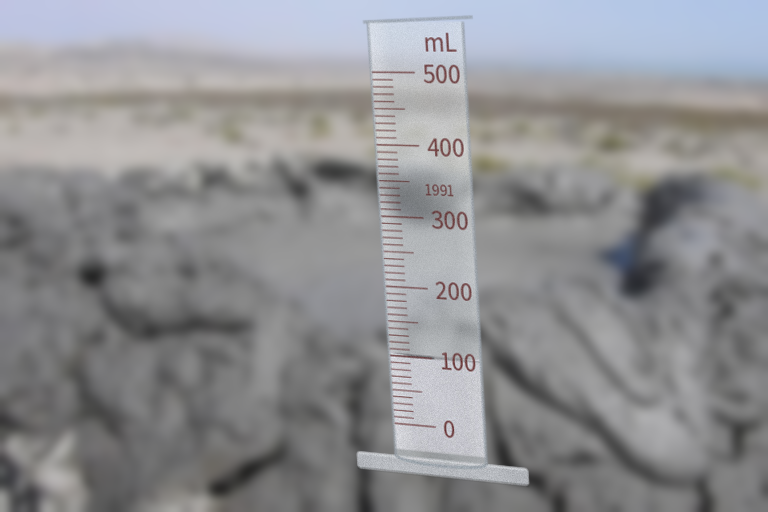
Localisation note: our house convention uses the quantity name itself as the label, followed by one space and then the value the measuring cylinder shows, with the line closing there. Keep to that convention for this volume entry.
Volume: 100 mL
